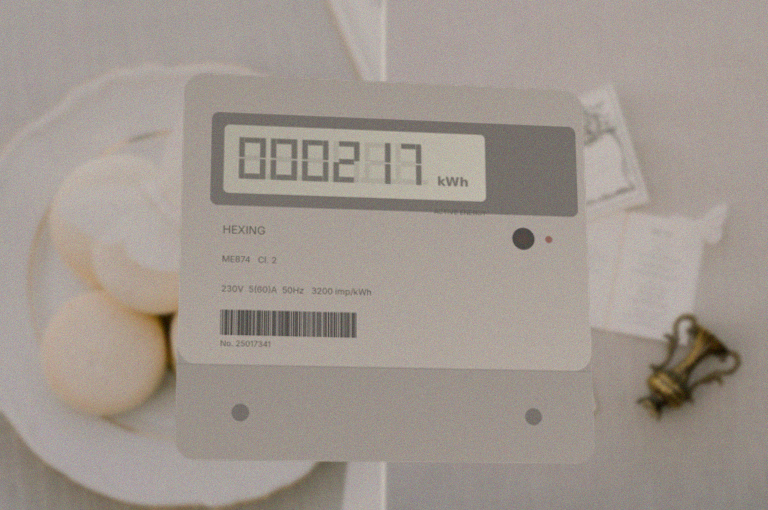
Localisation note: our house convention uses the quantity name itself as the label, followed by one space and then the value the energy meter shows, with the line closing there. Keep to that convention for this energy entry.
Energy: 217 kWh
